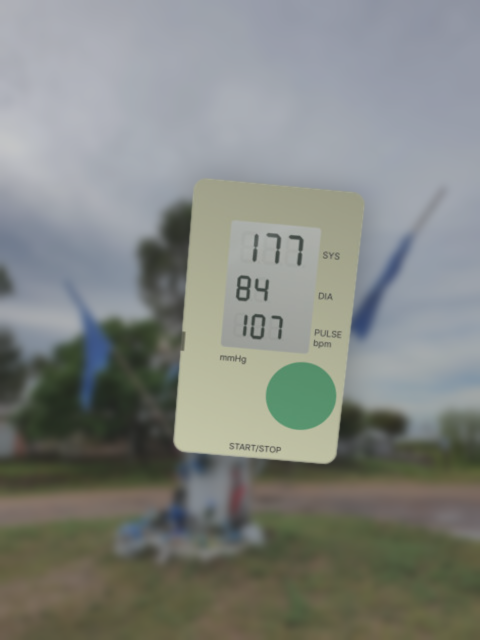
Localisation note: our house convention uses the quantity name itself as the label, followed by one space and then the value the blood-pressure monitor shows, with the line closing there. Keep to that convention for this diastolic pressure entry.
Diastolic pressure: 84 mmHg
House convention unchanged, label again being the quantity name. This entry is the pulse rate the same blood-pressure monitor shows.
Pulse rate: 107 bpm
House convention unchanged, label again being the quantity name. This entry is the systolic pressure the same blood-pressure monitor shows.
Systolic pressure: 177 mmHg
